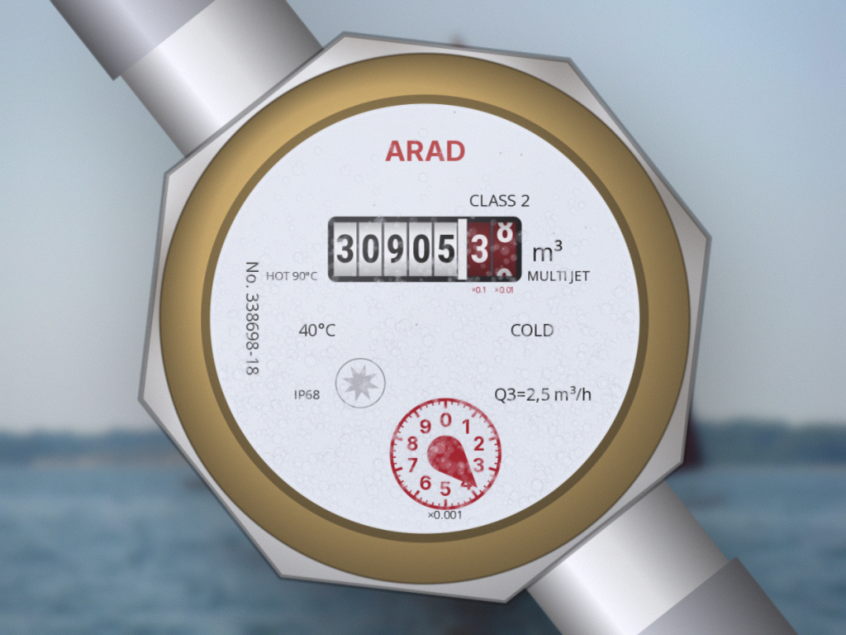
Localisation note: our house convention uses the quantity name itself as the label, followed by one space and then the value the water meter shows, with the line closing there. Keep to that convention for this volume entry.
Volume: 30905.383 m³
